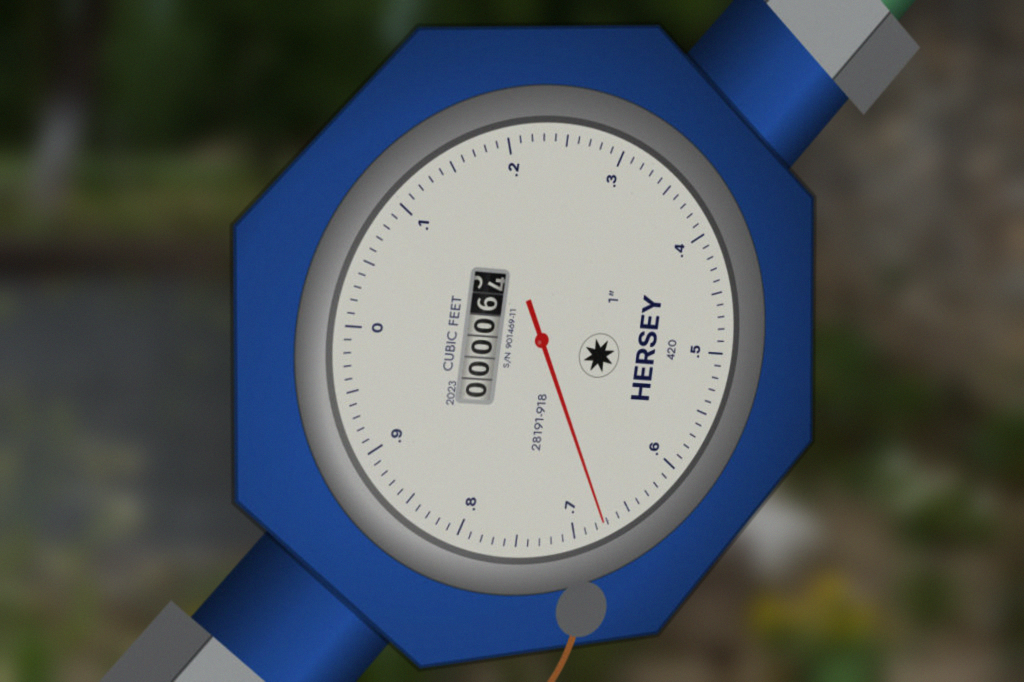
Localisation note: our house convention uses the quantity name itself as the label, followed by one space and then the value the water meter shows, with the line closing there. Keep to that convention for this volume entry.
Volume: 63.67 ft³
